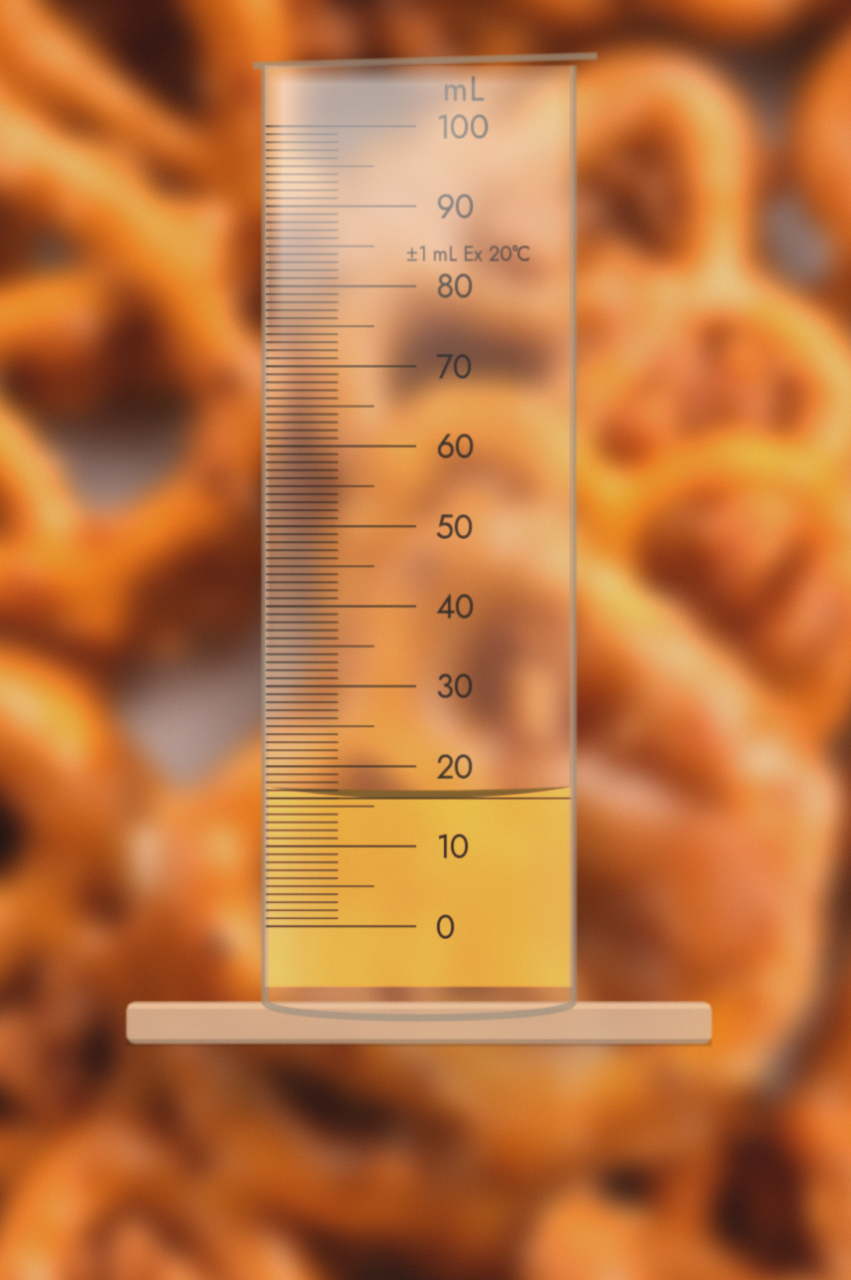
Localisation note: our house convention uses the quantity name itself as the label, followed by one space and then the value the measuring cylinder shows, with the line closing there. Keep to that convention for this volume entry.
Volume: 16 mL
